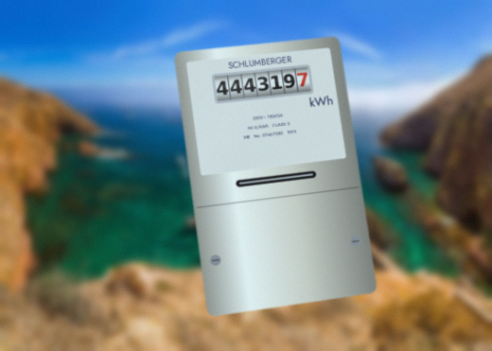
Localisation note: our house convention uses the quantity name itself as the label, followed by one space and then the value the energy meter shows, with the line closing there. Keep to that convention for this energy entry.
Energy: 444319.7 kWh
